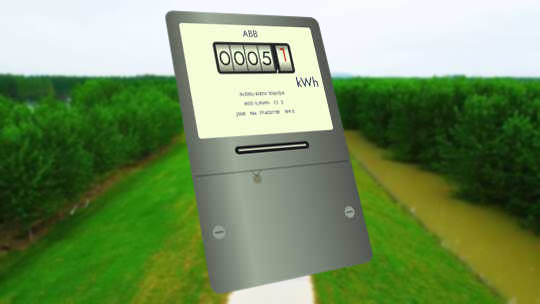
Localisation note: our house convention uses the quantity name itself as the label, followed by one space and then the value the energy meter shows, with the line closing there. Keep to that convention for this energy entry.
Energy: 5.1 kWh
